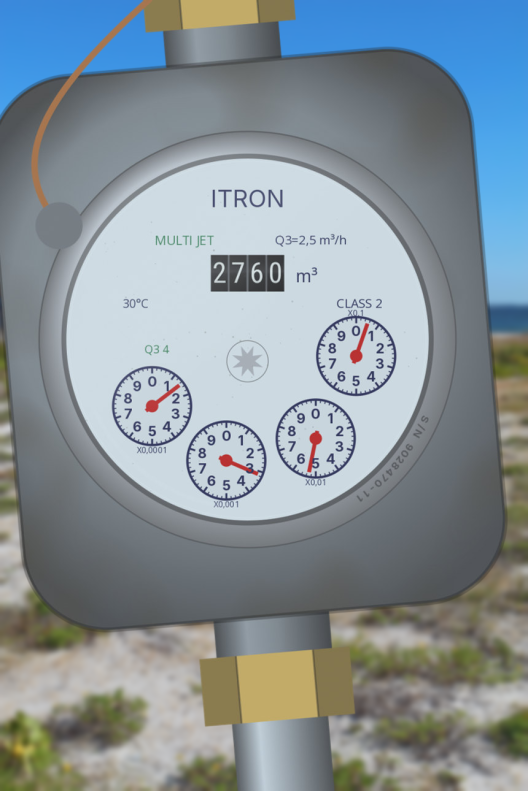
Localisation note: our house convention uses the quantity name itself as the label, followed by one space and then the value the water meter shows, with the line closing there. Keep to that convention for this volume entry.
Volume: 2760.0531 m³
